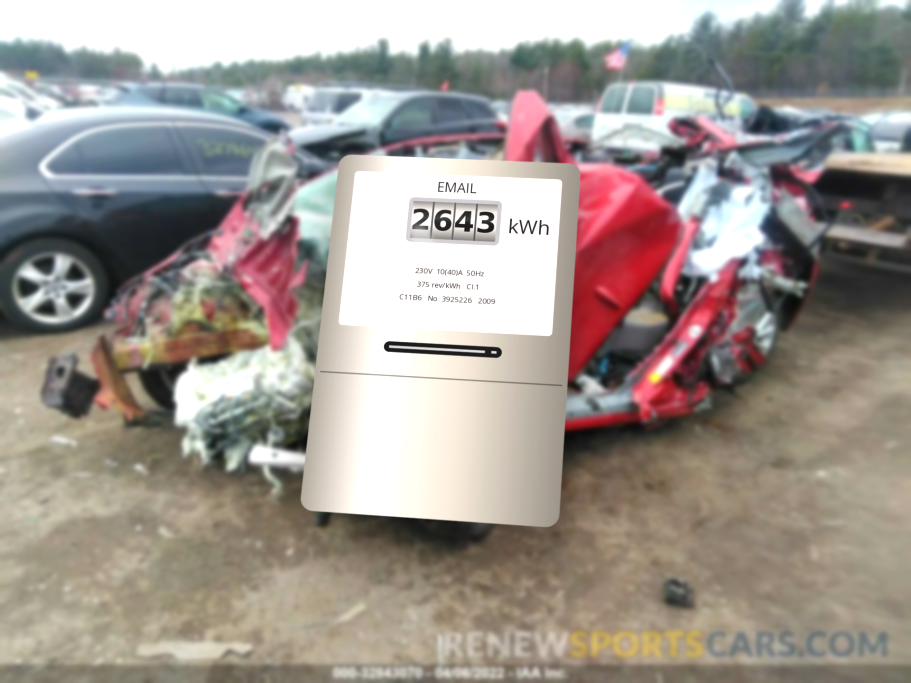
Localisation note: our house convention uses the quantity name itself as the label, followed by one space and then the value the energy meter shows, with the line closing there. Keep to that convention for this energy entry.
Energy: 2643 kWh
